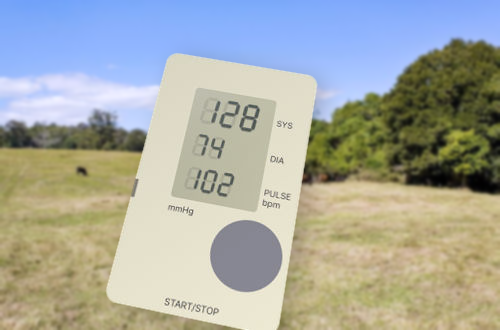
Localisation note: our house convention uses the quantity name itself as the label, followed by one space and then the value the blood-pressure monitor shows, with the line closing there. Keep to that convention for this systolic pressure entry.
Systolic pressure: 128 mmHg
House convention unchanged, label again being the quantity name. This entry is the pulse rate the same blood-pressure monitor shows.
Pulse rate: 102 bpm
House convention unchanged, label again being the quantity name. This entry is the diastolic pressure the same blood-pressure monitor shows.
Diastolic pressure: 74 mmHg
